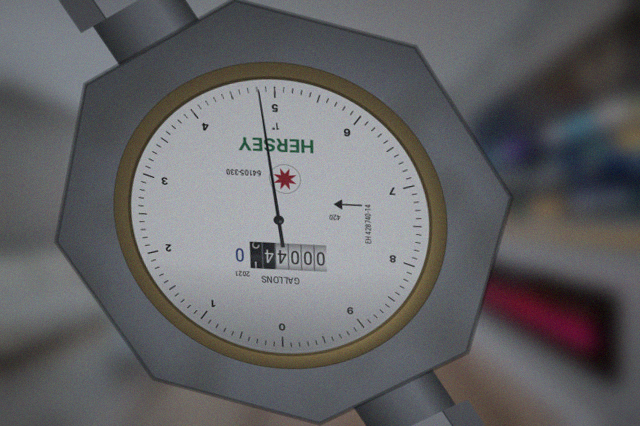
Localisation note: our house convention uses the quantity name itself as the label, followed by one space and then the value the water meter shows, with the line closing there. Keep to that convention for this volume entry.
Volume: 4414.8 gal
